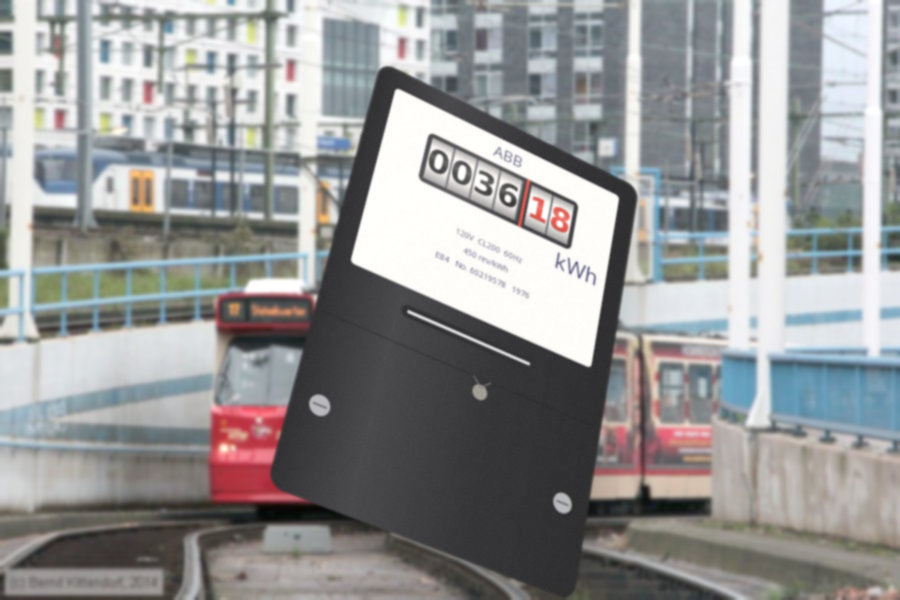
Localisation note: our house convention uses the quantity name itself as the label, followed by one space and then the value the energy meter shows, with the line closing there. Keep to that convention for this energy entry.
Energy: 36.18 kWh
